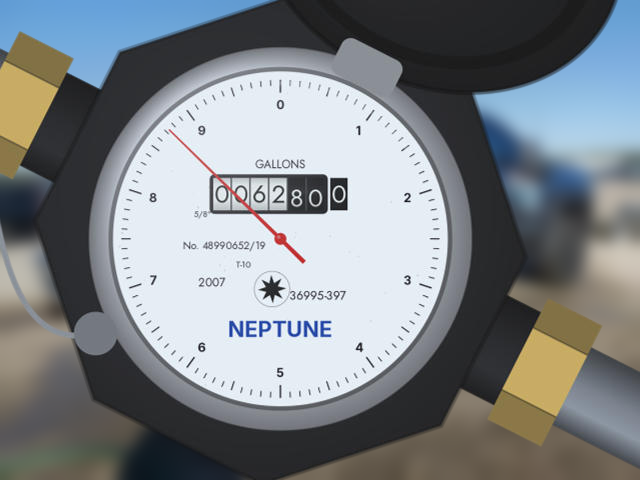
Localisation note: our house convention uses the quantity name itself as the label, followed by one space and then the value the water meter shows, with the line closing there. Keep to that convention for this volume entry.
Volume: 62798.7 gal
